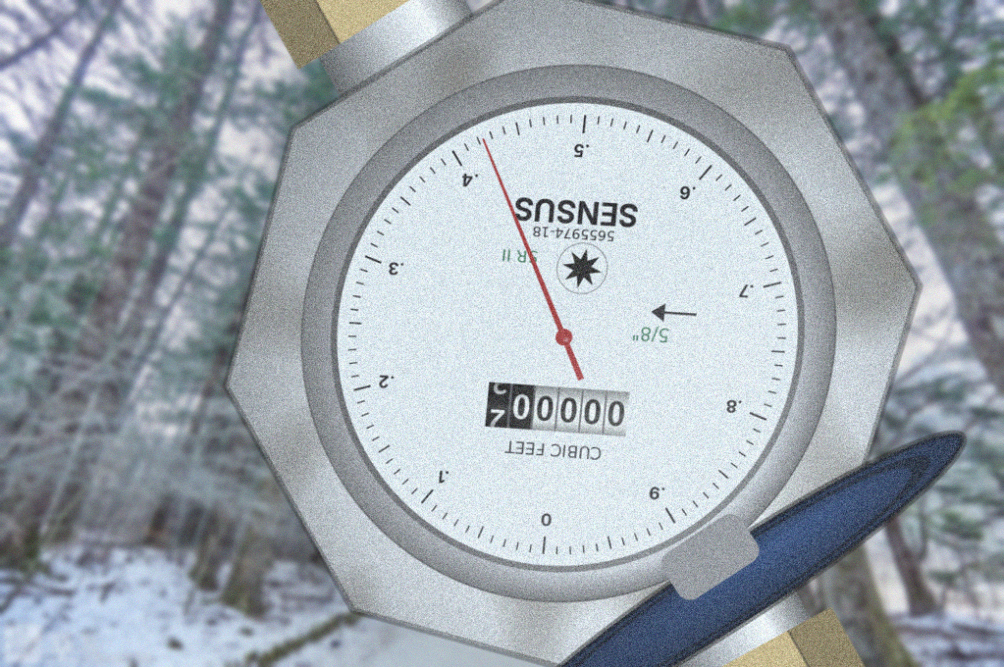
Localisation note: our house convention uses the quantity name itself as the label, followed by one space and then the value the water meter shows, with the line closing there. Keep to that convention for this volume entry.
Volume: 2.42 ft³
